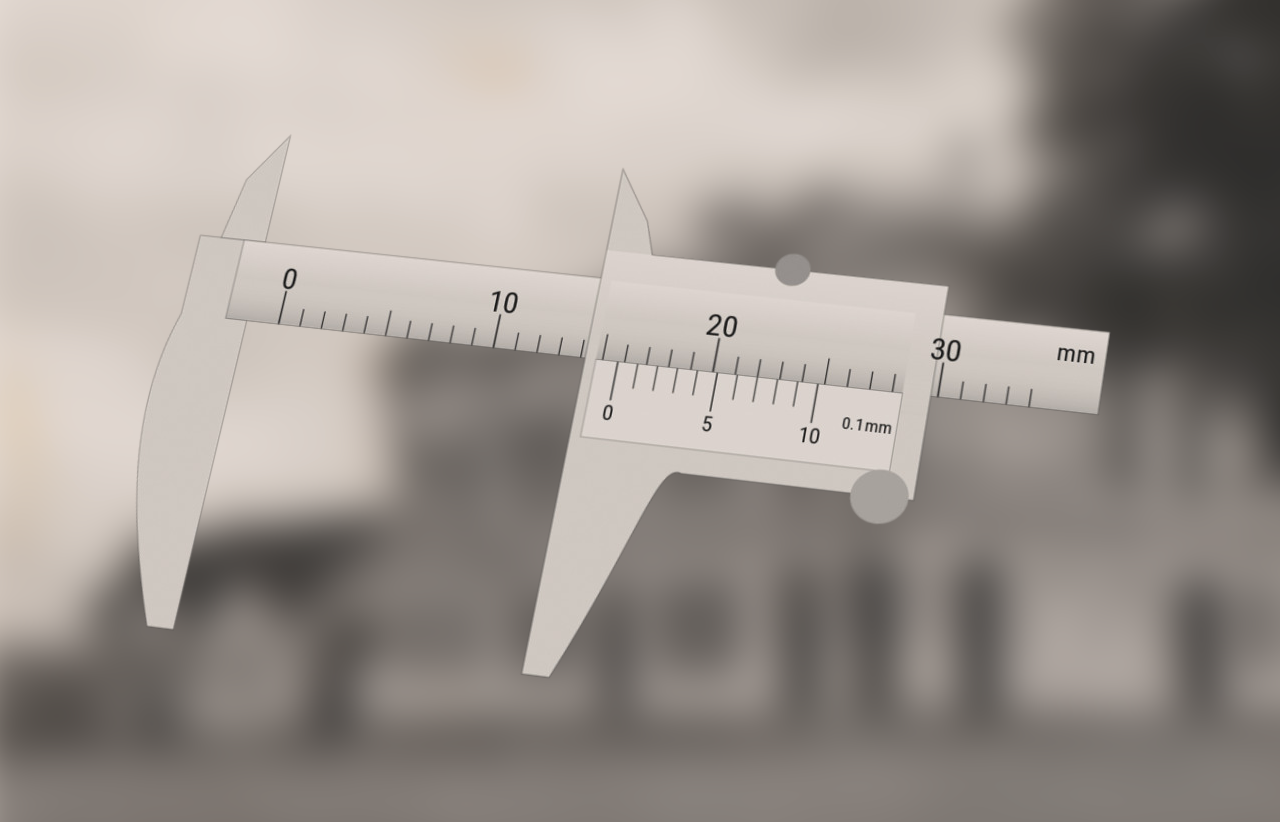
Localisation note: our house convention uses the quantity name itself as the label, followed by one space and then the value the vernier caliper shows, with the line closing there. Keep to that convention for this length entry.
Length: 15.7 mm
